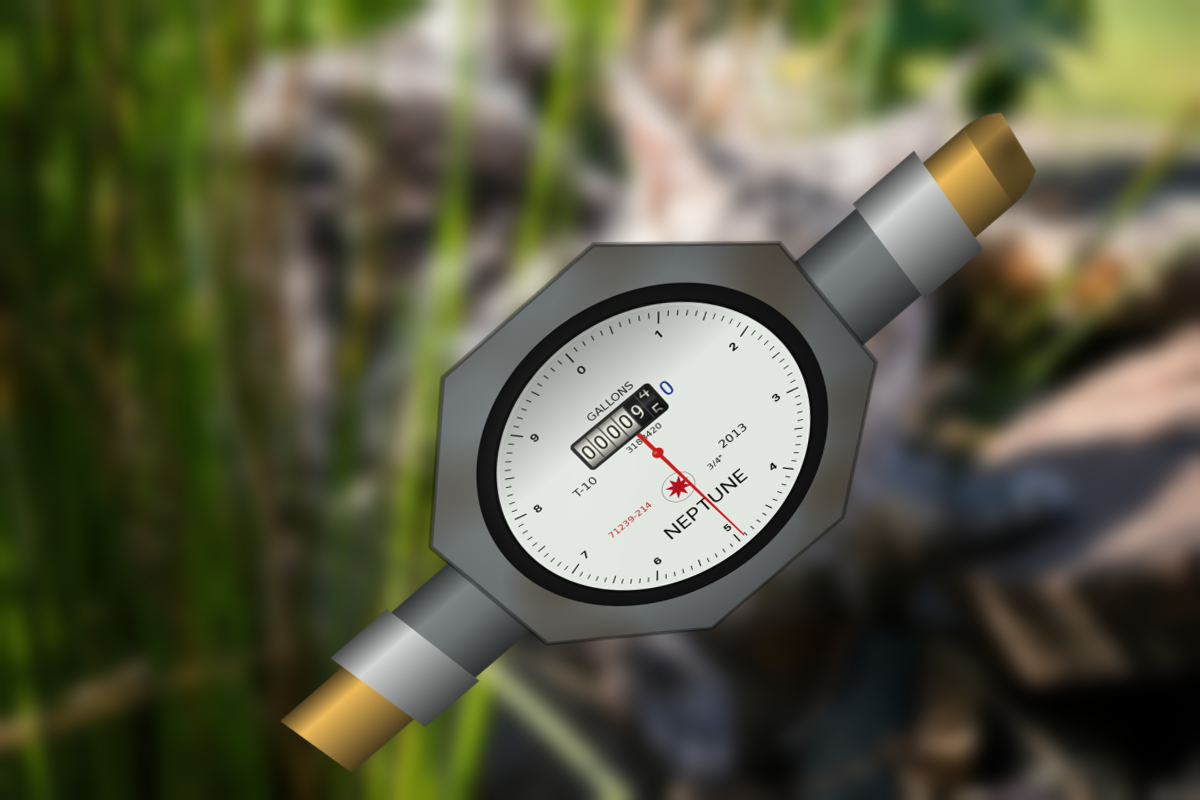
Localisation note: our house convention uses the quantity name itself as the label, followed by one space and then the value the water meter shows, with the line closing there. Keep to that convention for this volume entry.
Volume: 944.9 gal
